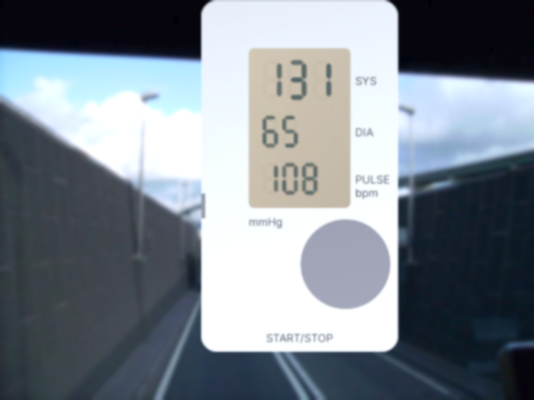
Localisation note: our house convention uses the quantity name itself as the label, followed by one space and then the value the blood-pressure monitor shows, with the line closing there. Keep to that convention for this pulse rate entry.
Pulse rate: 108 bpm
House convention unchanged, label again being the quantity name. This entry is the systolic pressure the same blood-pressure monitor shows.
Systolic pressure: 131 mmHg
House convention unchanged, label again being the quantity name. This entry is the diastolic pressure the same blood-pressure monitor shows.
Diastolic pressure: 65 mmHg
